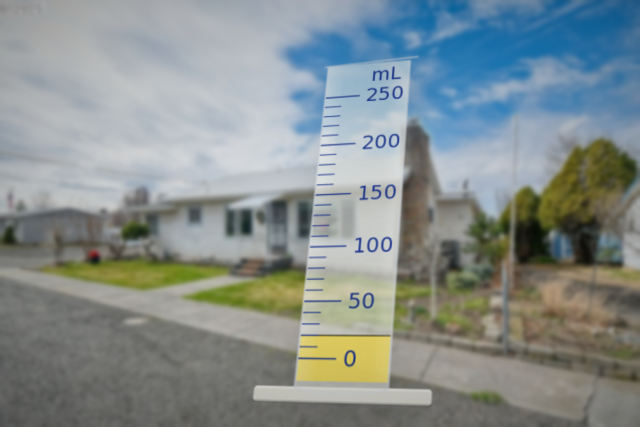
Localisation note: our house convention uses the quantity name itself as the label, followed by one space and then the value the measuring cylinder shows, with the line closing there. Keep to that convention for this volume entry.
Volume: 20 mL
